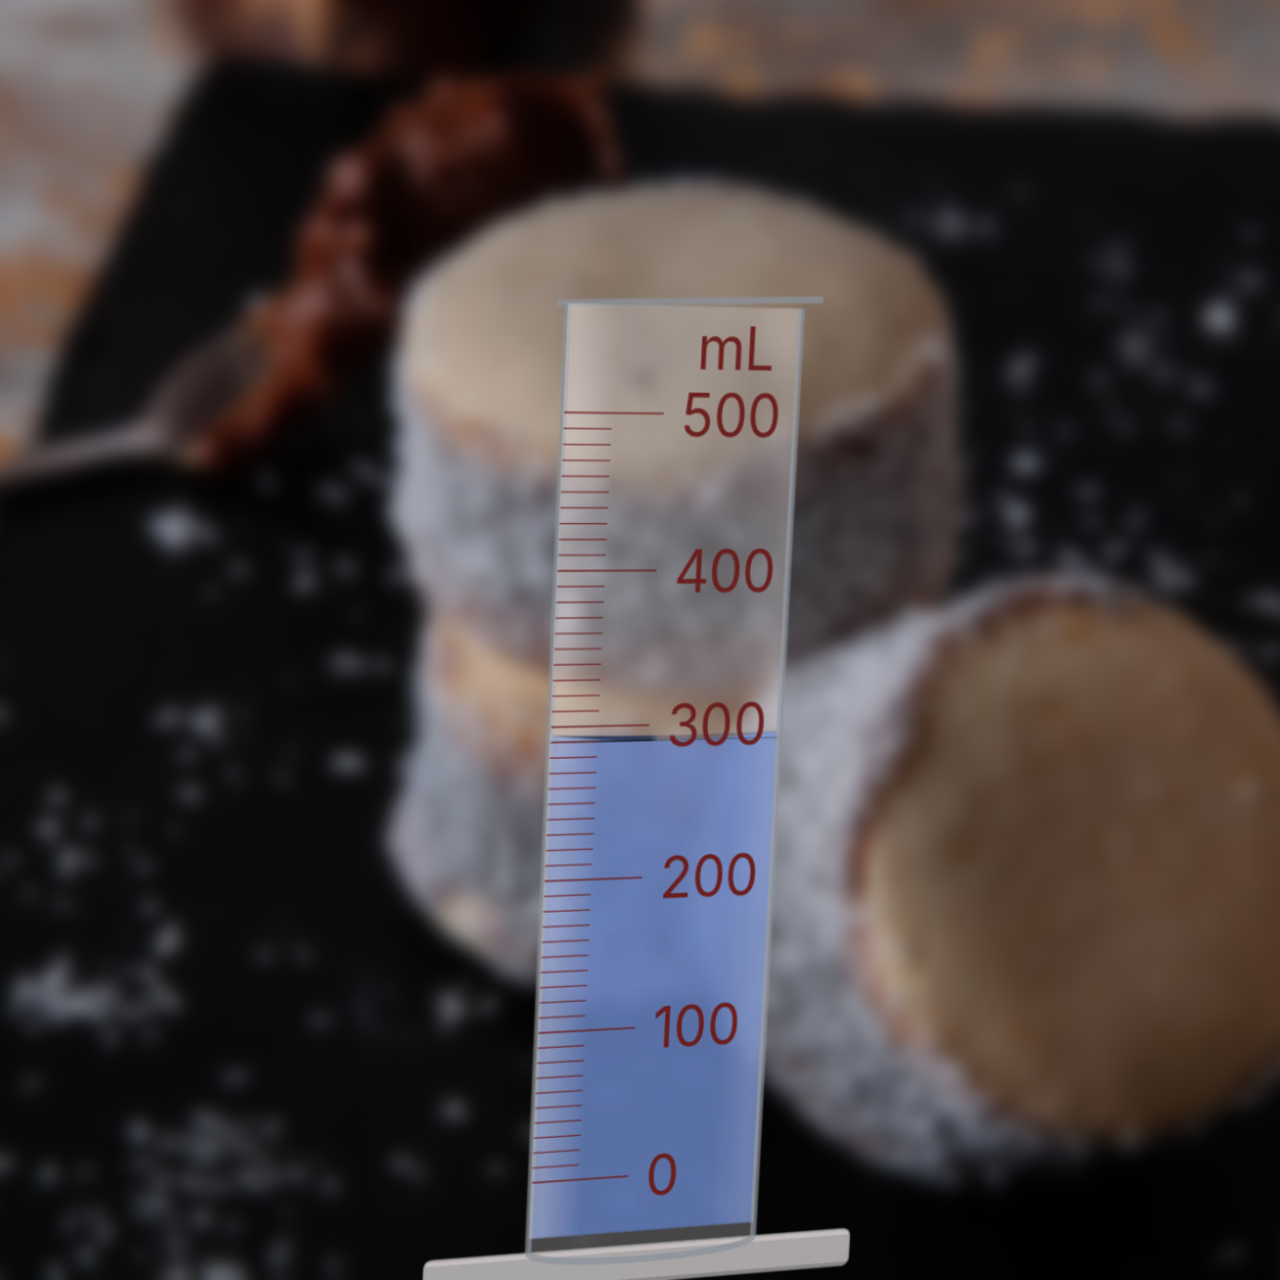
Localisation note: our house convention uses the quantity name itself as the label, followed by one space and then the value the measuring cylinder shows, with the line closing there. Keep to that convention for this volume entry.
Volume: 290 mL
